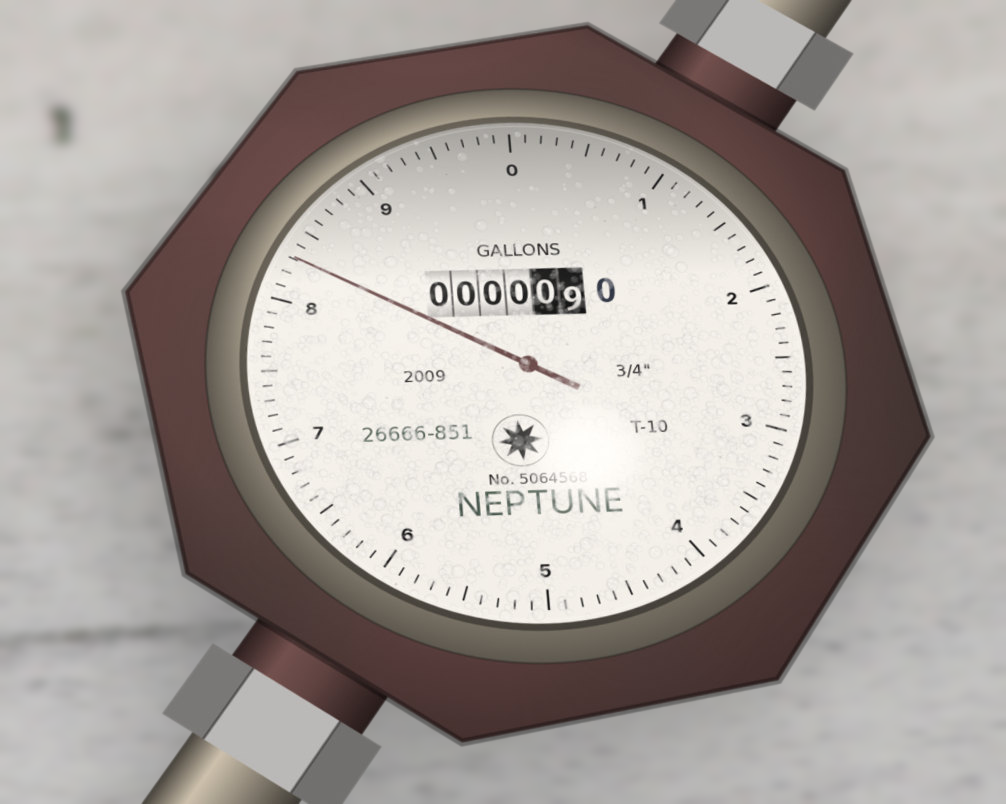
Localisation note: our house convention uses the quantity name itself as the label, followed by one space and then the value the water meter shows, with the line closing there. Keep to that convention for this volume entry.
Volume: 88.3 gal
